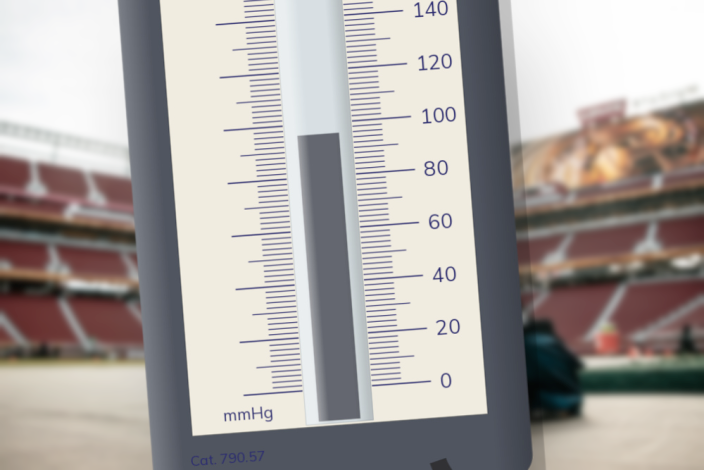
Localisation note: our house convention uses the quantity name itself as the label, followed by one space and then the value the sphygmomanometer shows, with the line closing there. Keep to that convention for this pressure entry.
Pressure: 96 mmHg
